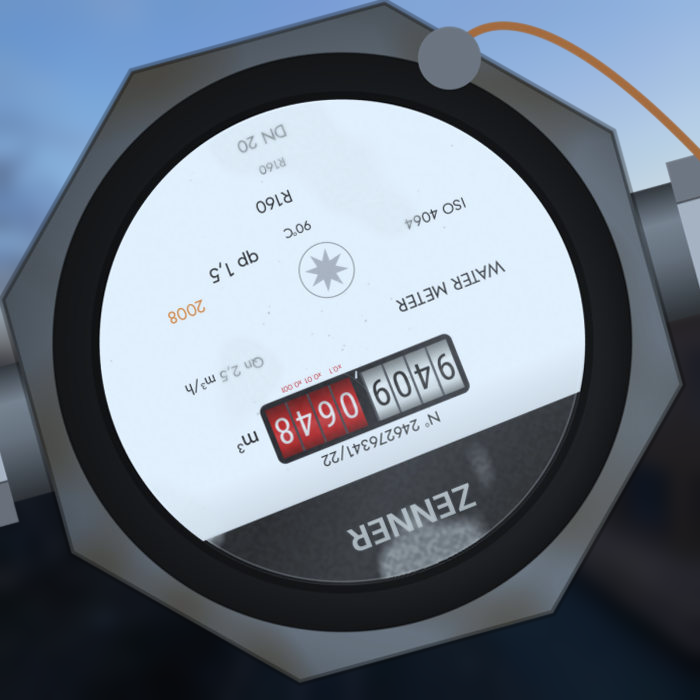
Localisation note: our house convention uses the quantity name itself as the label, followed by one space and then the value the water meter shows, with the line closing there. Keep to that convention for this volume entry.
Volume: 9409.0648 m³
